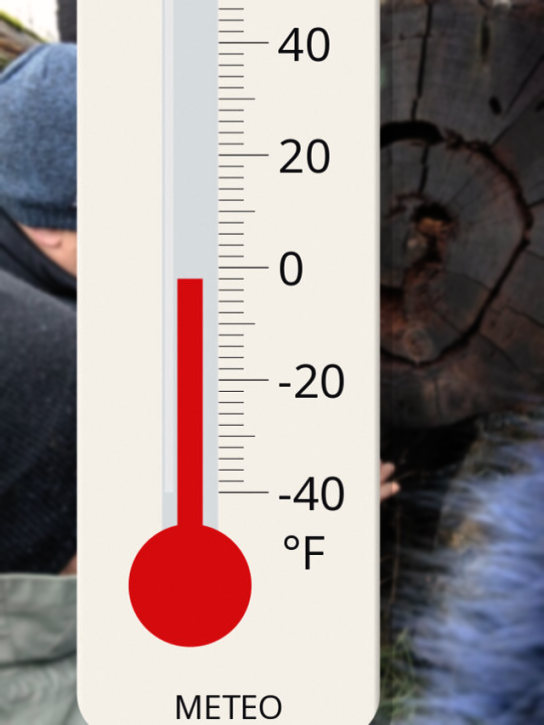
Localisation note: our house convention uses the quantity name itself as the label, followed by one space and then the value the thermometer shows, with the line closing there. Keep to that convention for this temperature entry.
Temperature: -2 °F
